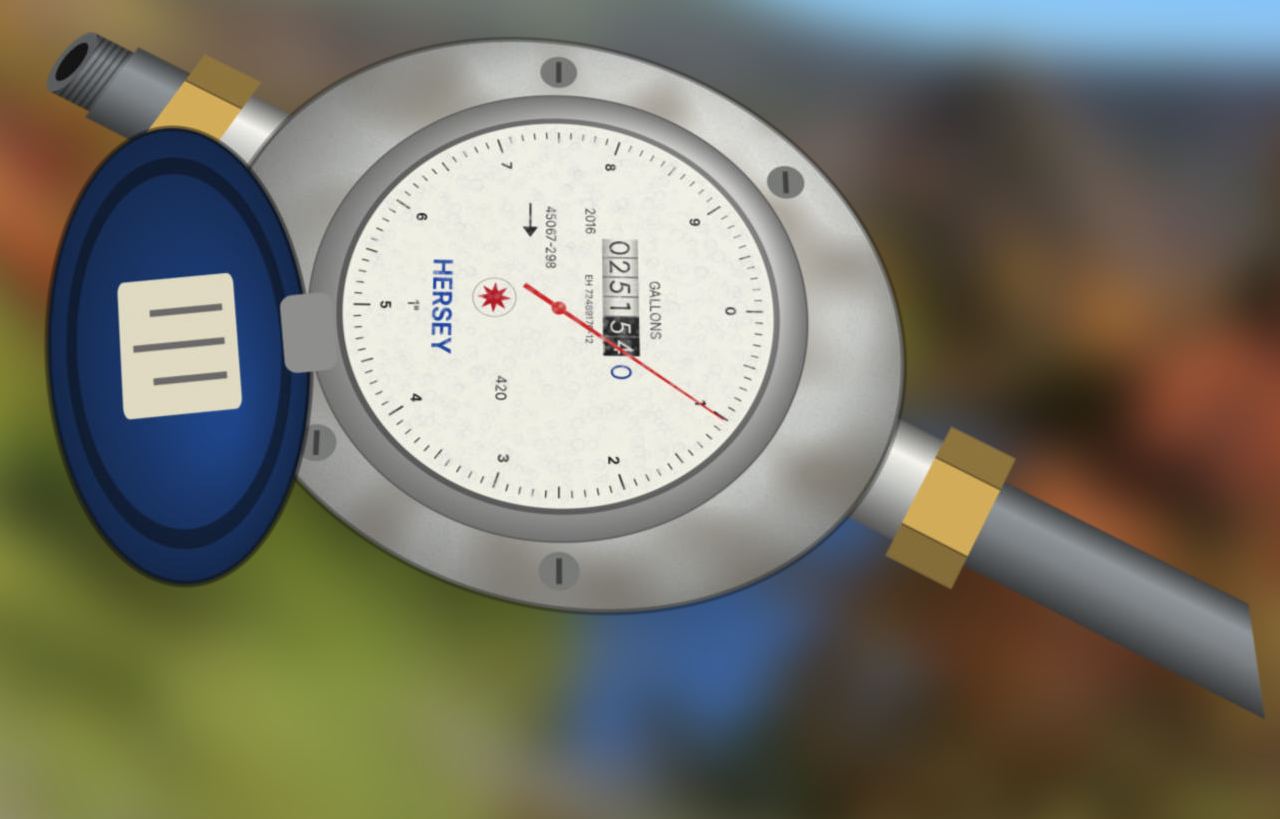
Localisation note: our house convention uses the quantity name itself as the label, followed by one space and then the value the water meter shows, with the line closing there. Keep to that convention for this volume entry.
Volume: 251541.0 gal
